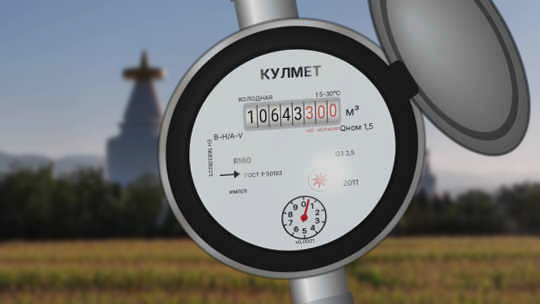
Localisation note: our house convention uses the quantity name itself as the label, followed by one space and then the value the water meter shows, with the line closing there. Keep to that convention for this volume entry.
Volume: 10643.3000 m³
